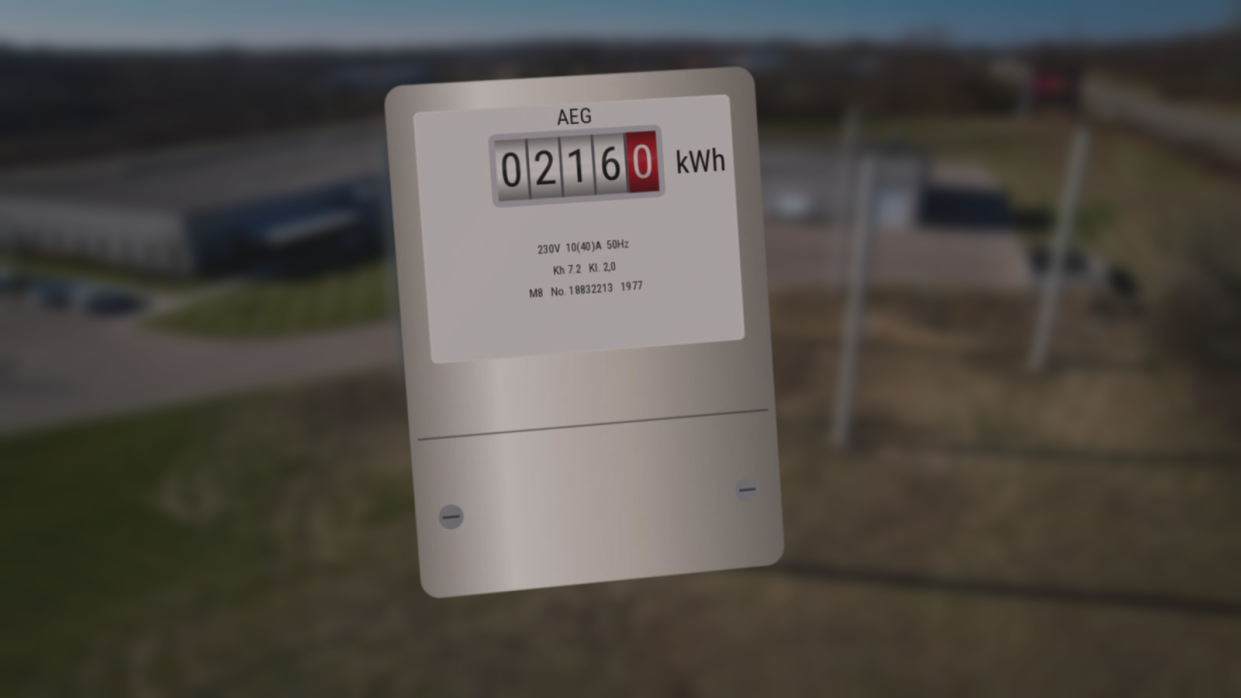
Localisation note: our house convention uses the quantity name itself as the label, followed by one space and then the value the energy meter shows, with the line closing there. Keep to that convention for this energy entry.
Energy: 216.0 kWh
